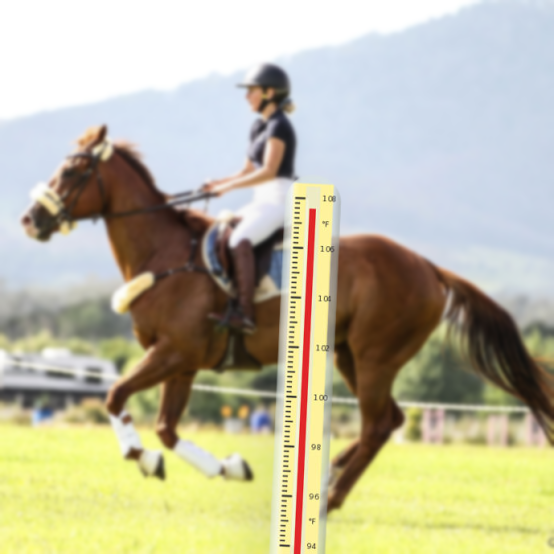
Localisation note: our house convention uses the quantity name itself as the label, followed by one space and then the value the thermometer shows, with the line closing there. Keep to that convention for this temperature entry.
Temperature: 107.6 °F
